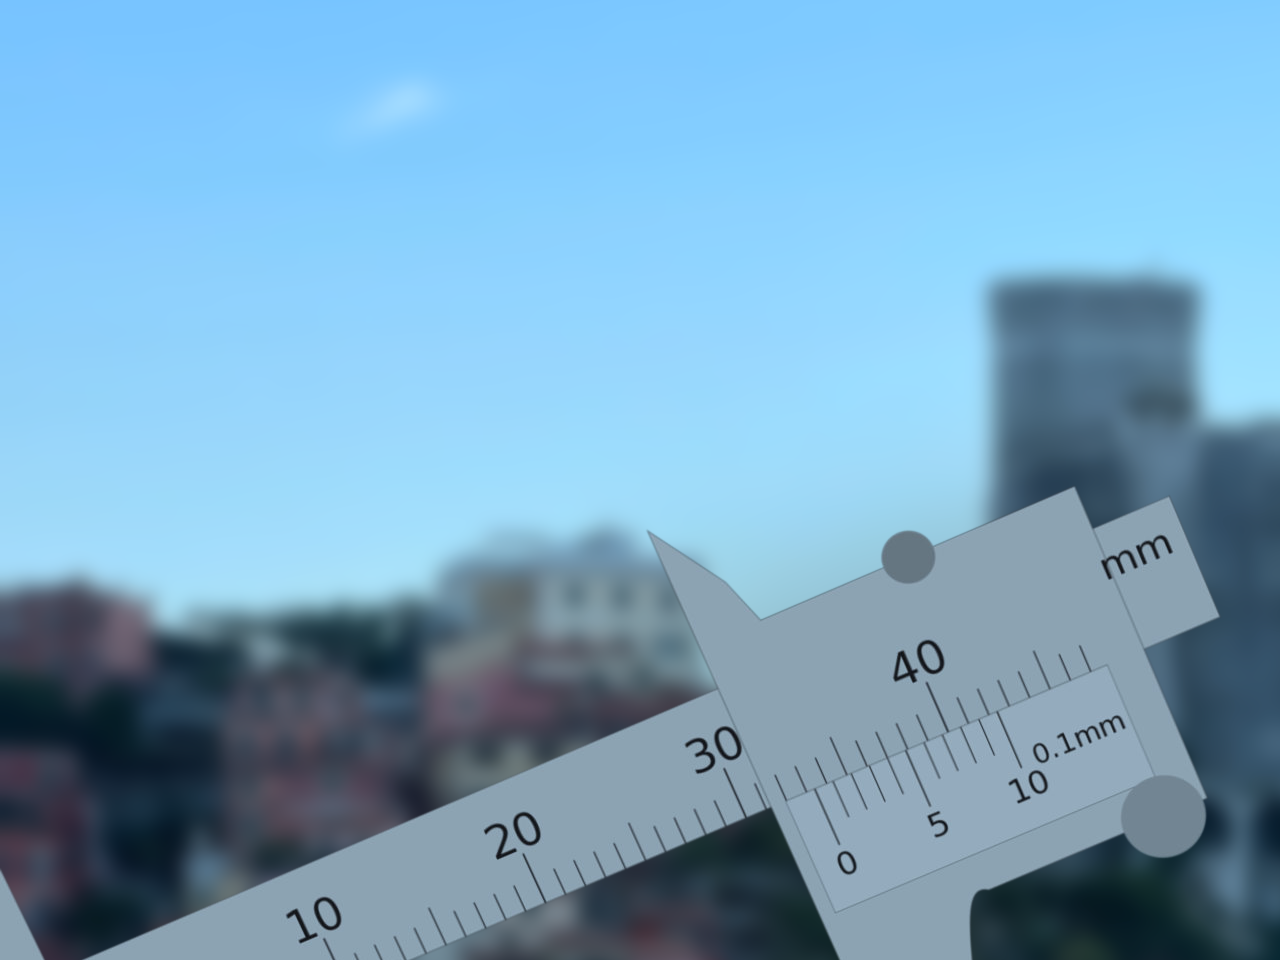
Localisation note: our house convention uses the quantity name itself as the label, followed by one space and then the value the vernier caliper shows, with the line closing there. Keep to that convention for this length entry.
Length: 33.4 mm
